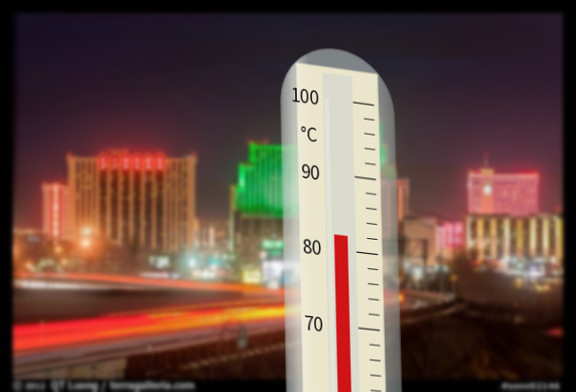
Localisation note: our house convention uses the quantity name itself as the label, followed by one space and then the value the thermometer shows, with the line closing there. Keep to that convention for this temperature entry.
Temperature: 82 °C
